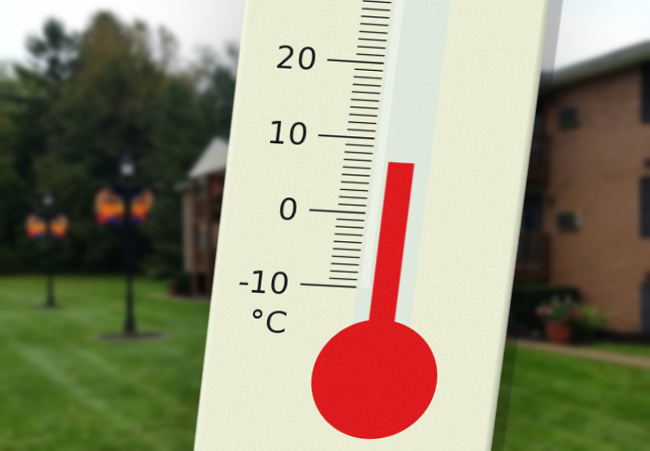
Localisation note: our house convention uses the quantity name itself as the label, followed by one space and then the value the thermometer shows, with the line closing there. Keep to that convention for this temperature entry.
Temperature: 7 °C
